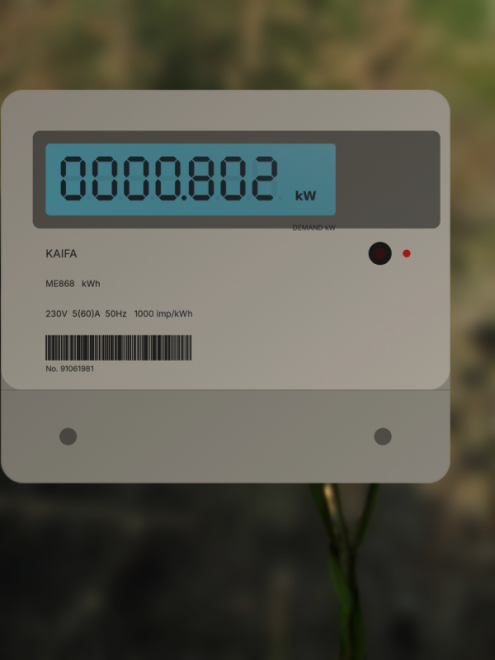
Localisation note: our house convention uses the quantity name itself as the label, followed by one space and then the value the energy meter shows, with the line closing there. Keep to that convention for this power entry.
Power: 0.802 kW
